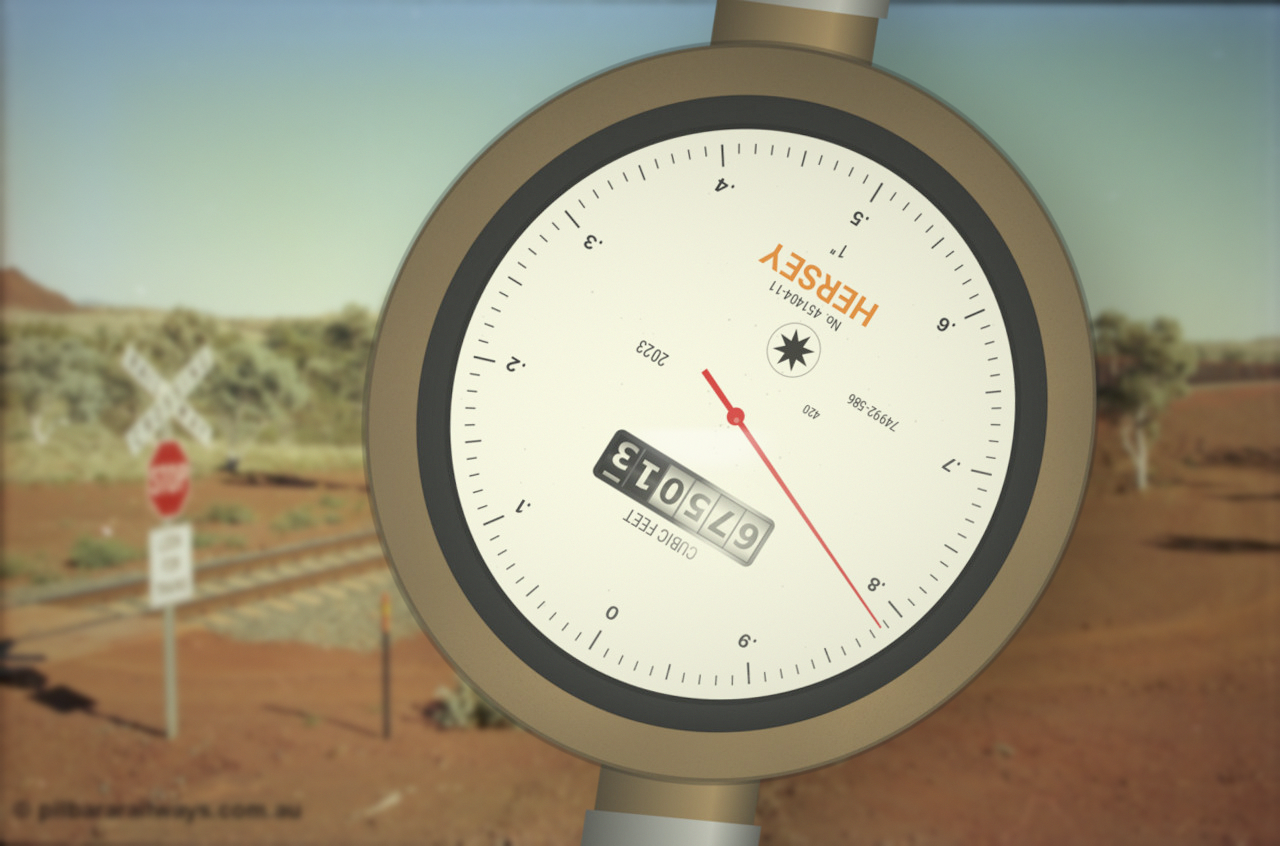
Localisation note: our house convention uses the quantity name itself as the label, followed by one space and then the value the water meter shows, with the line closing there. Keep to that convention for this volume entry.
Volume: 675012.81 ft³
